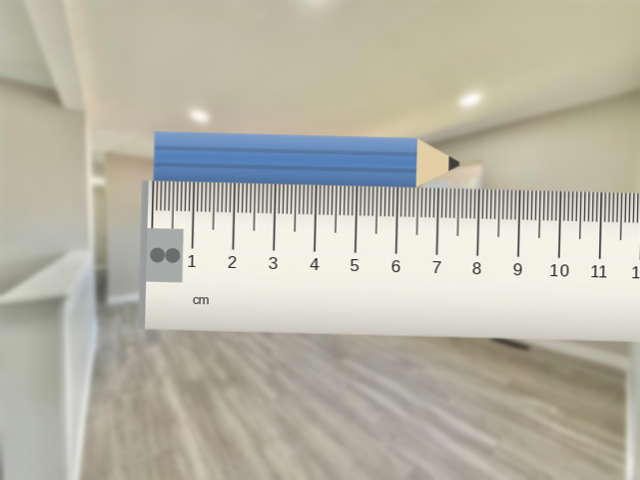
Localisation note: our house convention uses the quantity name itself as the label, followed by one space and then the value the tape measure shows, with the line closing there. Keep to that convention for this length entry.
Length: 7.5 cm
